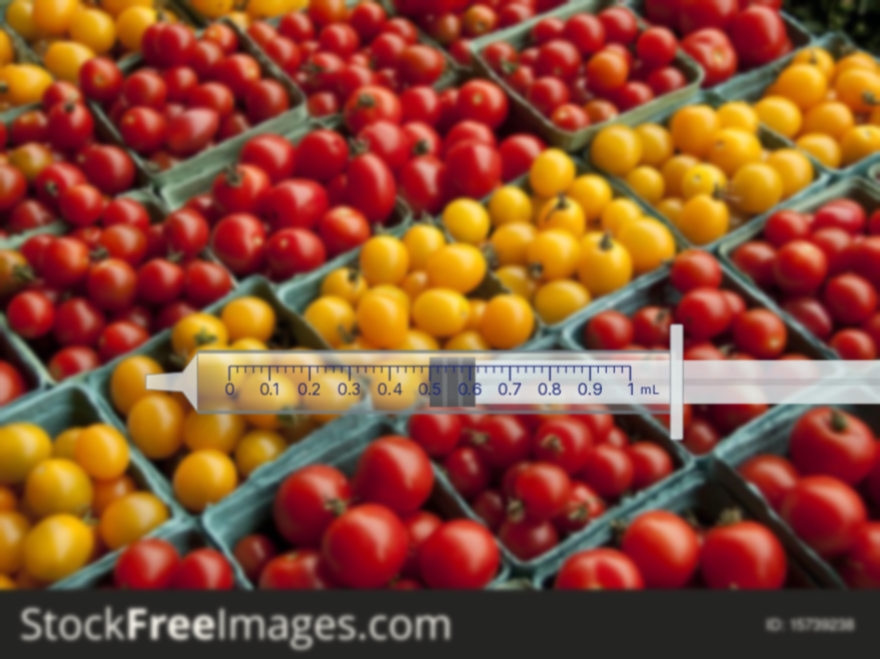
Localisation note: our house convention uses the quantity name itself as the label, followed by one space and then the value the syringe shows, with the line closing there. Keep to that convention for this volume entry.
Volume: 0.5 mL
